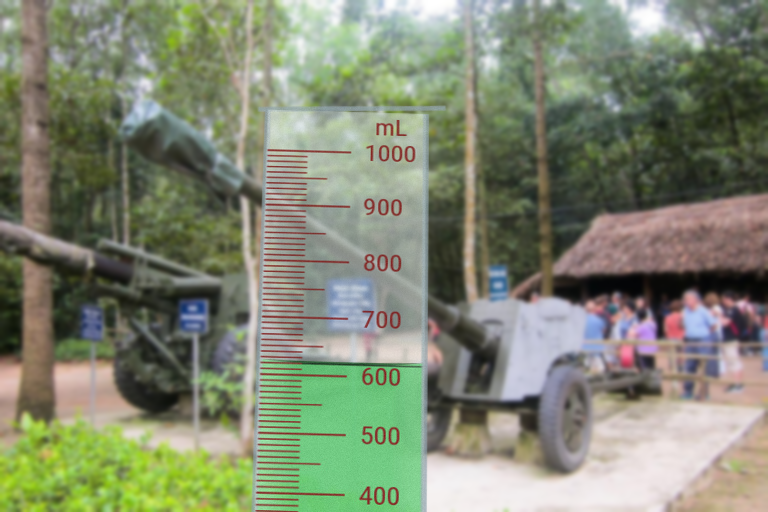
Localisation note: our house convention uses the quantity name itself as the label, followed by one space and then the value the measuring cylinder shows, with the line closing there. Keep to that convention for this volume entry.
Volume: 620 mL
